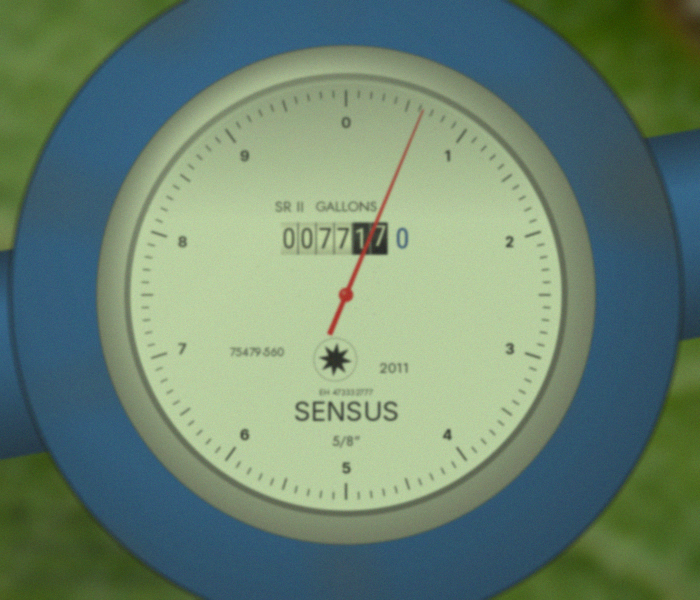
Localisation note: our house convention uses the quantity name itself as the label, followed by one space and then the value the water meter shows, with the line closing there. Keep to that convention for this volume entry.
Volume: 77170.6 gal
